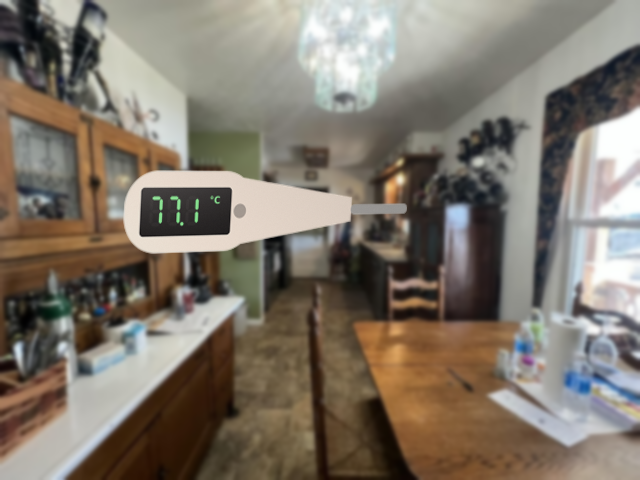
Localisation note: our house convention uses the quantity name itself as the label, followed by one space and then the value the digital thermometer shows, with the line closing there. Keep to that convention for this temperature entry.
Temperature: 77.1 °C
